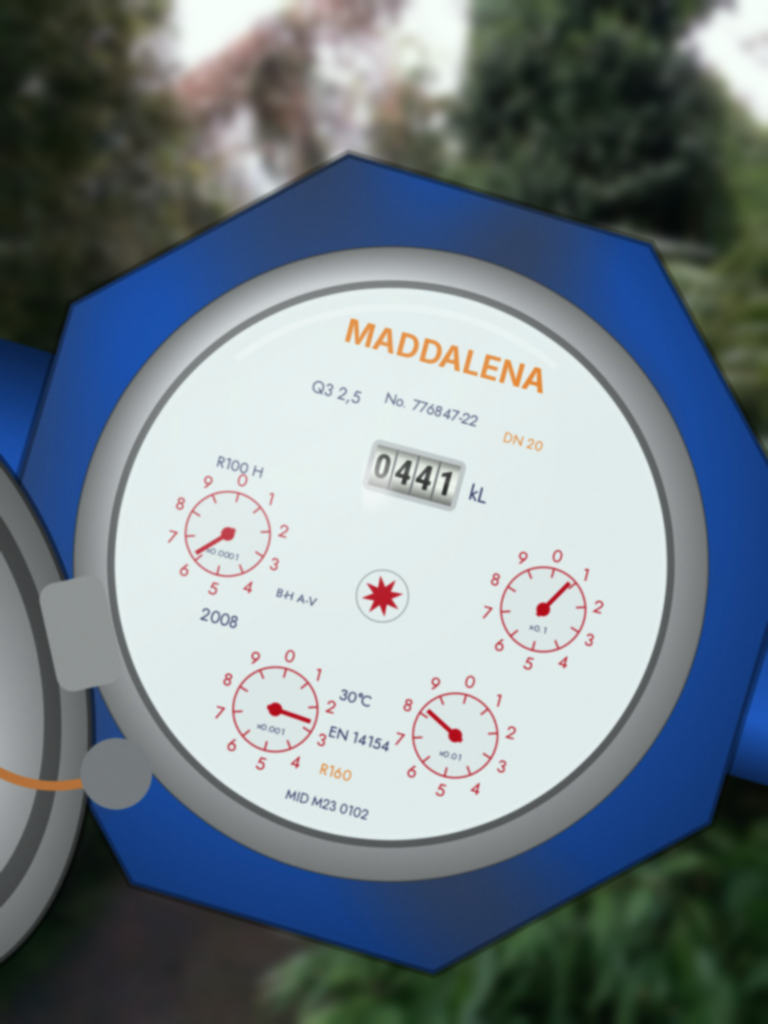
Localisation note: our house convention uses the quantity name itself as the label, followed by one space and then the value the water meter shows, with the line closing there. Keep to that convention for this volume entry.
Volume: 441.0826 kL
